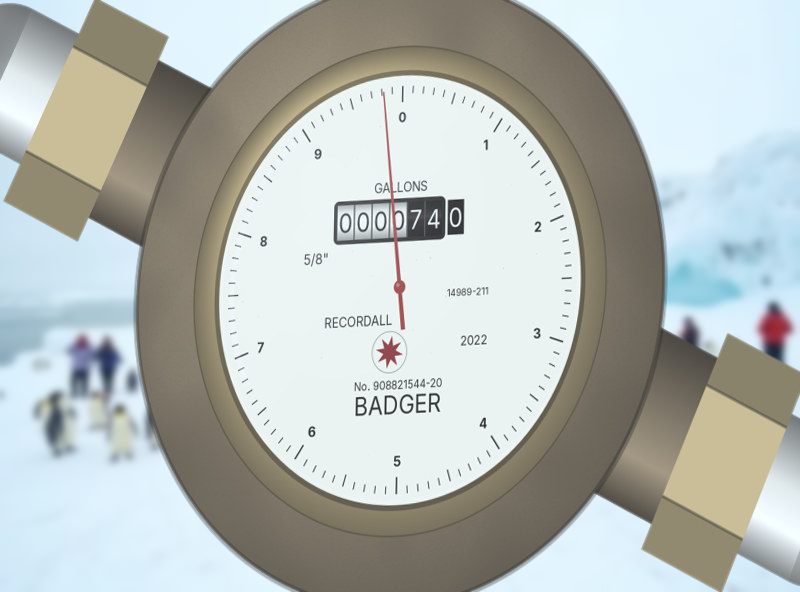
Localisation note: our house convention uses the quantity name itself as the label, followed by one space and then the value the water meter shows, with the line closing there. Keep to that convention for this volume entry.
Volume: 739.8 gal
